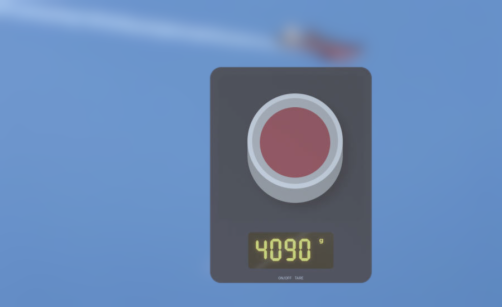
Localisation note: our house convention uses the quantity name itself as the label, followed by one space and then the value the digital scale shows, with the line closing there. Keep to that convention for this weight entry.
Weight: 4090 g
